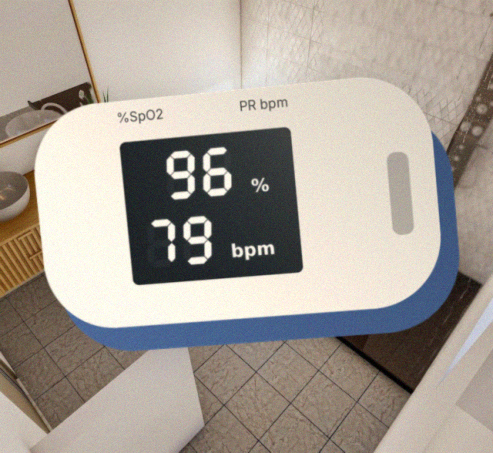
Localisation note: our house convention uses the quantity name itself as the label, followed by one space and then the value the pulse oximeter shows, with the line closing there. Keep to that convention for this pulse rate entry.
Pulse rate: 79 bpm
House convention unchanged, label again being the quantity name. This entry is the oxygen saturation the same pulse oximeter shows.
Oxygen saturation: 96 %
